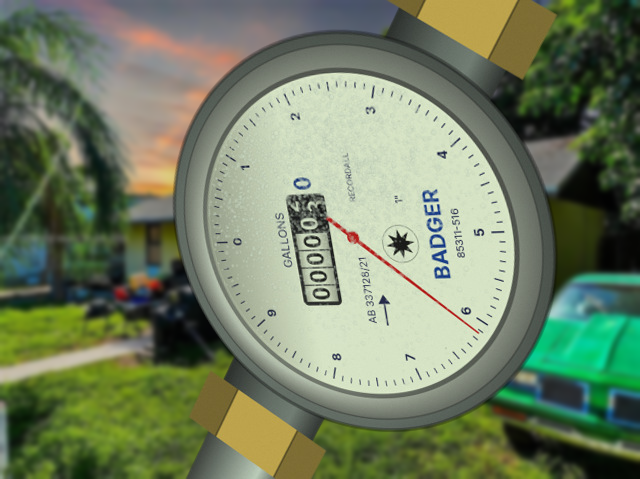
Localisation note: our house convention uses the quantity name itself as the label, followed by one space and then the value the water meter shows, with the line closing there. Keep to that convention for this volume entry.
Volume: 26.1 gal
